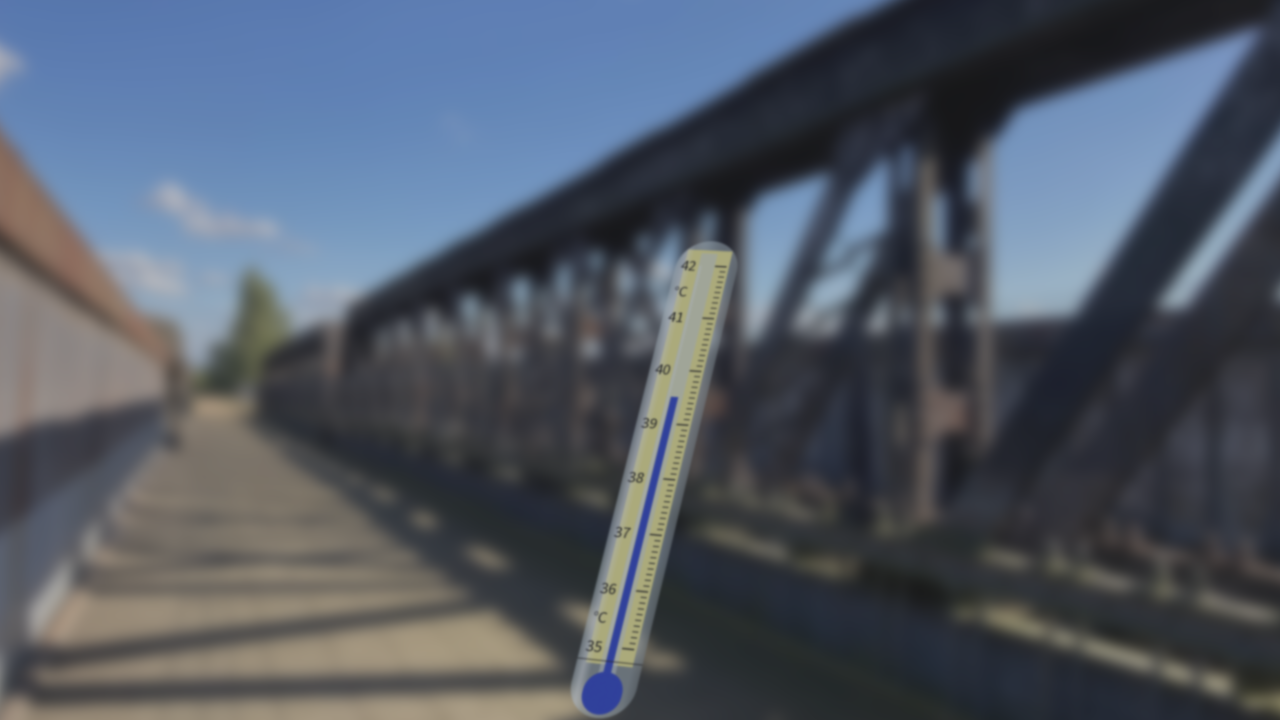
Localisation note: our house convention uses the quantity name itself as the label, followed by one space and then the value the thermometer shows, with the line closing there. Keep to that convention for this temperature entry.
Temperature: 39.5 °C
